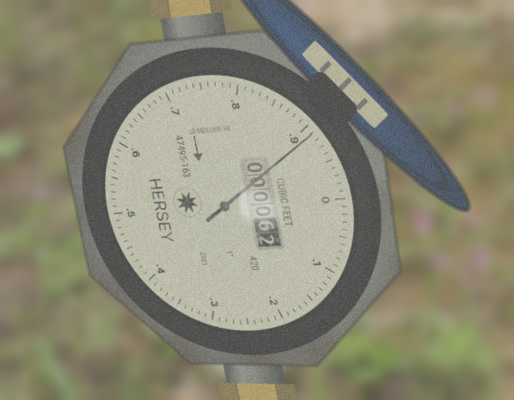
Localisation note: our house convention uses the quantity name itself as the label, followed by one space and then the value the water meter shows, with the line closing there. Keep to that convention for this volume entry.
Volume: 61.91 ft³
